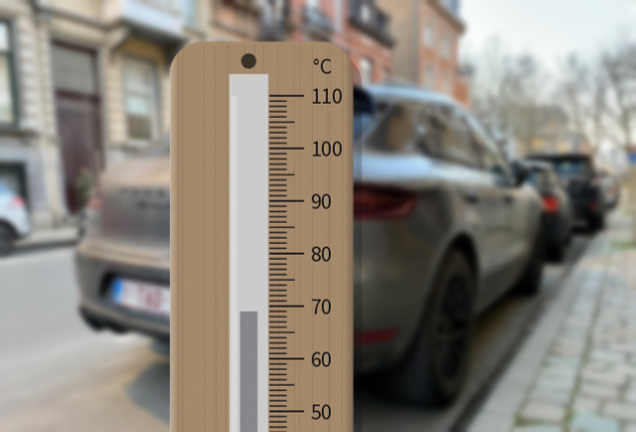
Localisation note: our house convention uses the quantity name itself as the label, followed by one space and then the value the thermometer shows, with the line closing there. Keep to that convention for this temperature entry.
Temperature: 69 °C
